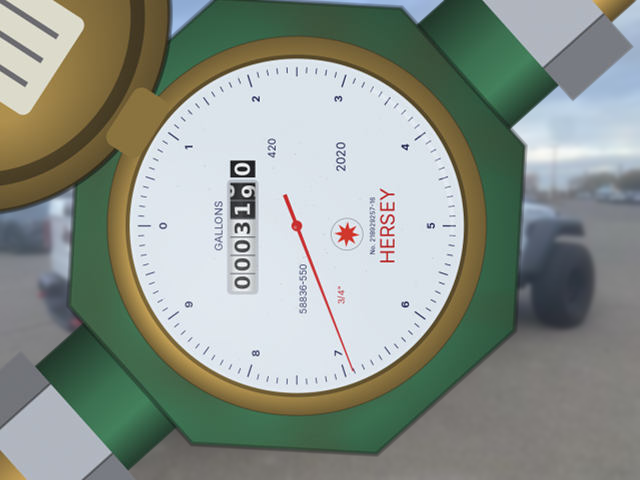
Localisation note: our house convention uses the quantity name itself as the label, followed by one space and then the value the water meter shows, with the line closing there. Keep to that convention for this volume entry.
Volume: 3186.9 gal
